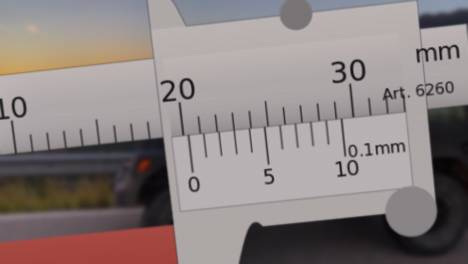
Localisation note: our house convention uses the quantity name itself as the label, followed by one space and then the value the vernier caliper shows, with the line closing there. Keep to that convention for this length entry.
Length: 20.3 mm
